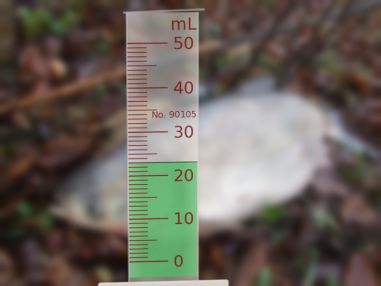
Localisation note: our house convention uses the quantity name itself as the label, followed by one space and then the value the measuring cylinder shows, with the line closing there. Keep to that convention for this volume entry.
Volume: 23 mL
